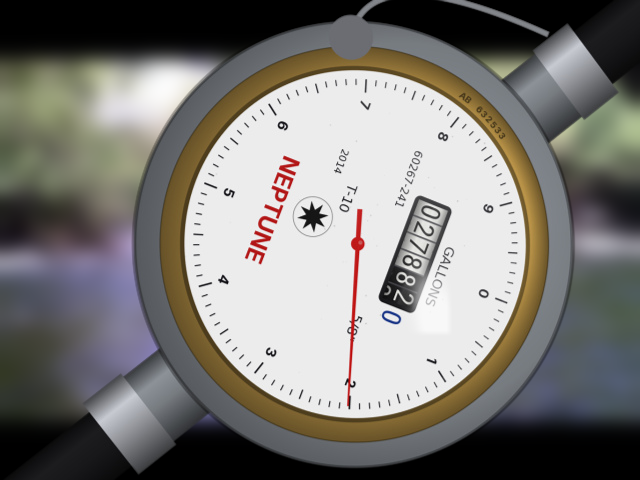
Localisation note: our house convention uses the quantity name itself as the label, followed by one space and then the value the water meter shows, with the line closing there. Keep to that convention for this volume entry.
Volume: 278822.0 gal
